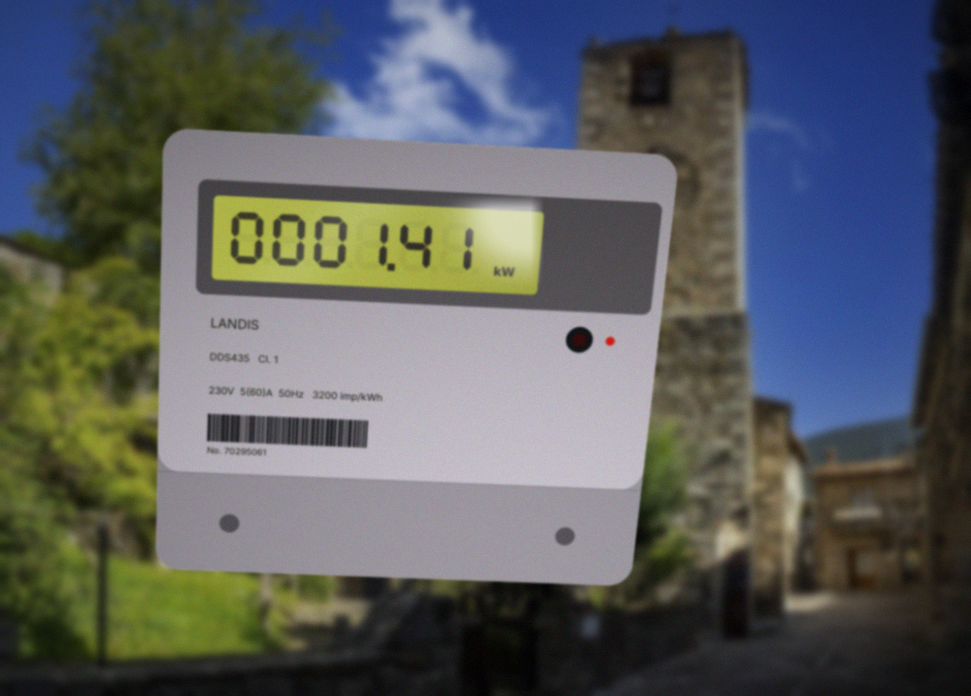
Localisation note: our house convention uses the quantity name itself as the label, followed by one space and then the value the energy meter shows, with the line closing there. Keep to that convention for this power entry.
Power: 1.41 kW
